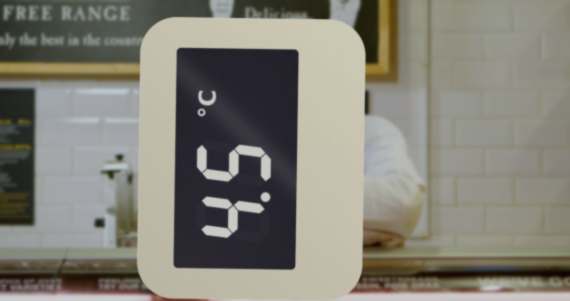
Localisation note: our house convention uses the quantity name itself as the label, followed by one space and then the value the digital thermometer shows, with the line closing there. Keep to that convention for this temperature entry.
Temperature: 4.5 °C
